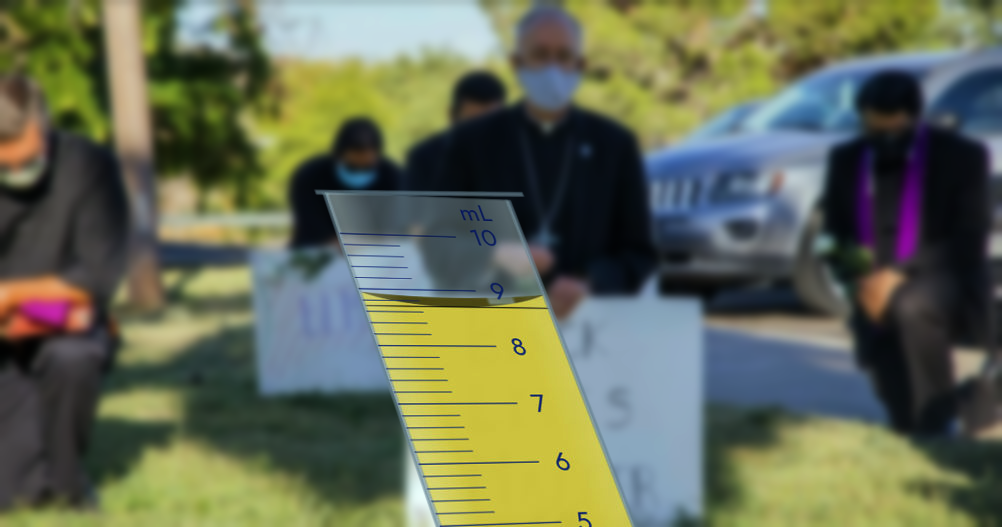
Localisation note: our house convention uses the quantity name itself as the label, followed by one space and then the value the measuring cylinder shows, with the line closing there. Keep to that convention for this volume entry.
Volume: 8.7 mL
